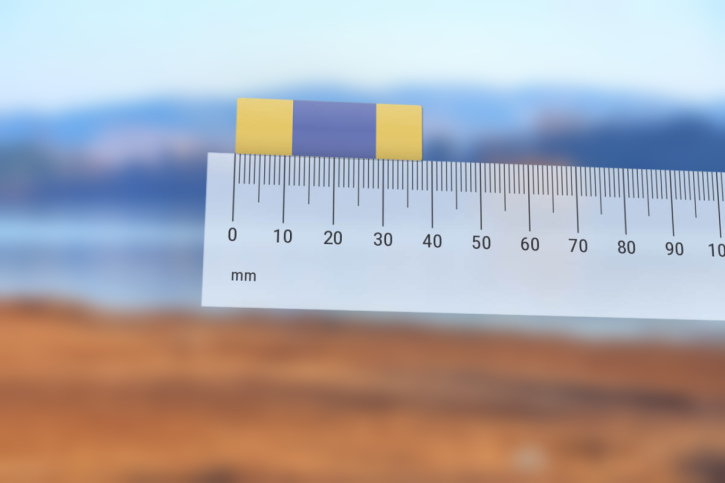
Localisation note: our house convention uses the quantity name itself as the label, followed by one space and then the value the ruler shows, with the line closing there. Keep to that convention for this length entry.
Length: 38 mm
